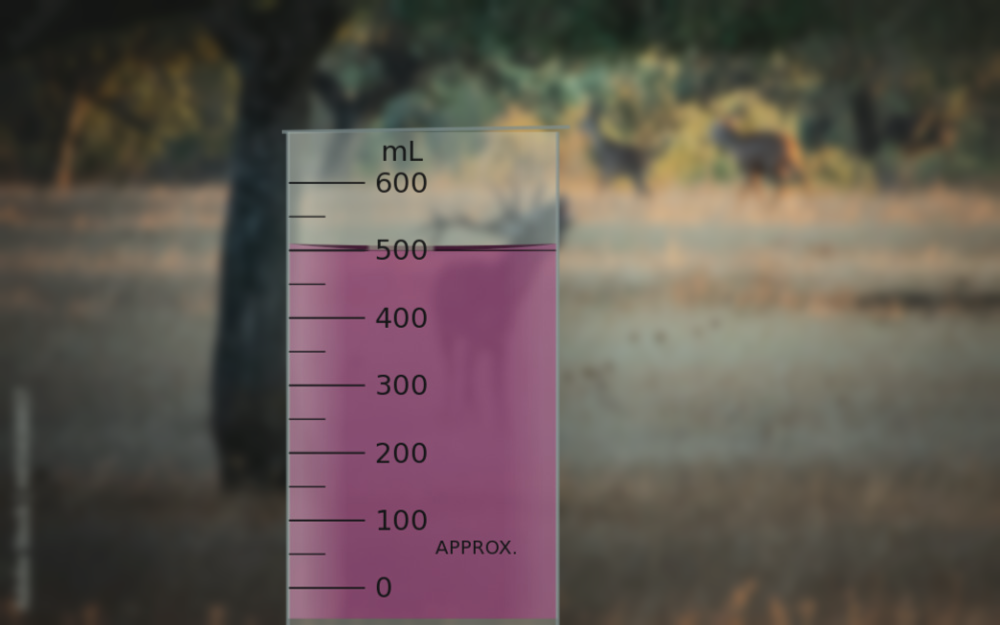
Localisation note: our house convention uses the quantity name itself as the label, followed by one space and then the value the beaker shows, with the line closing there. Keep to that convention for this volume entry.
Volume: 500 mL
